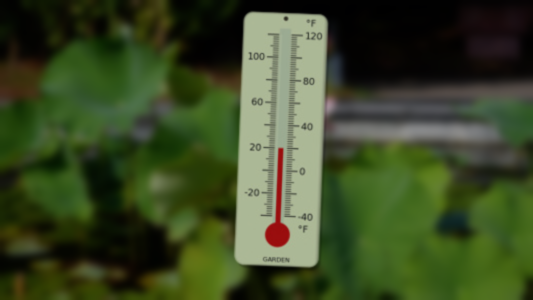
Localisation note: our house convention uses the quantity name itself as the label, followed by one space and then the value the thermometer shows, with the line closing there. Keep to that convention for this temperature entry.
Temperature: 20 °F
